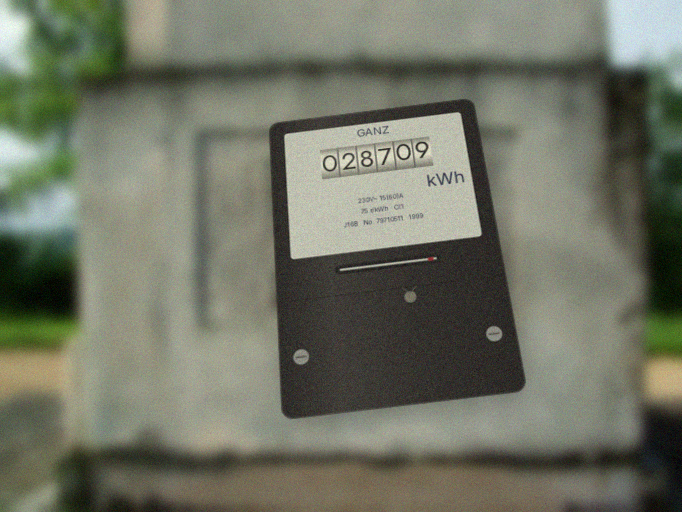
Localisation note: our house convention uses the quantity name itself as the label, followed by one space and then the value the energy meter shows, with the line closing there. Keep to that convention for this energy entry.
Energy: 28709 kWh
